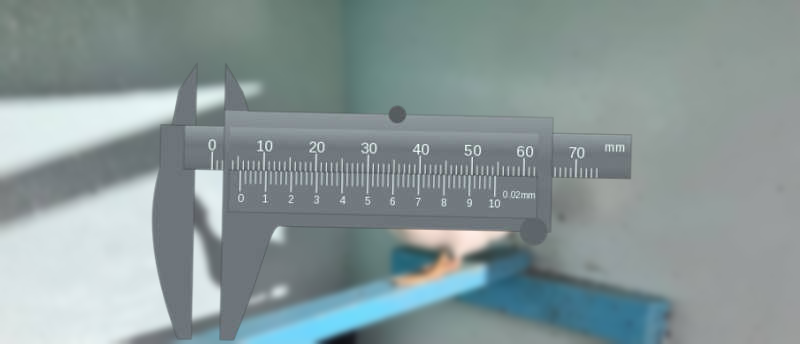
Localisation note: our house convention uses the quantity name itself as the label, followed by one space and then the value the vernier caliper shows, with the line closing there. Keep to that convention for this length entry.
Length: 5.5 mm
